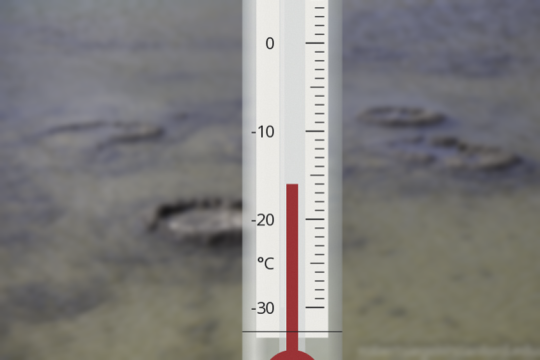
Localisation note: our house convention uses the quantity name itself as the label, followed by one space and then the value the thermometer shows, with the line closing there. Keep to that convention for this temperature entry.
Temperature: -16 °C
